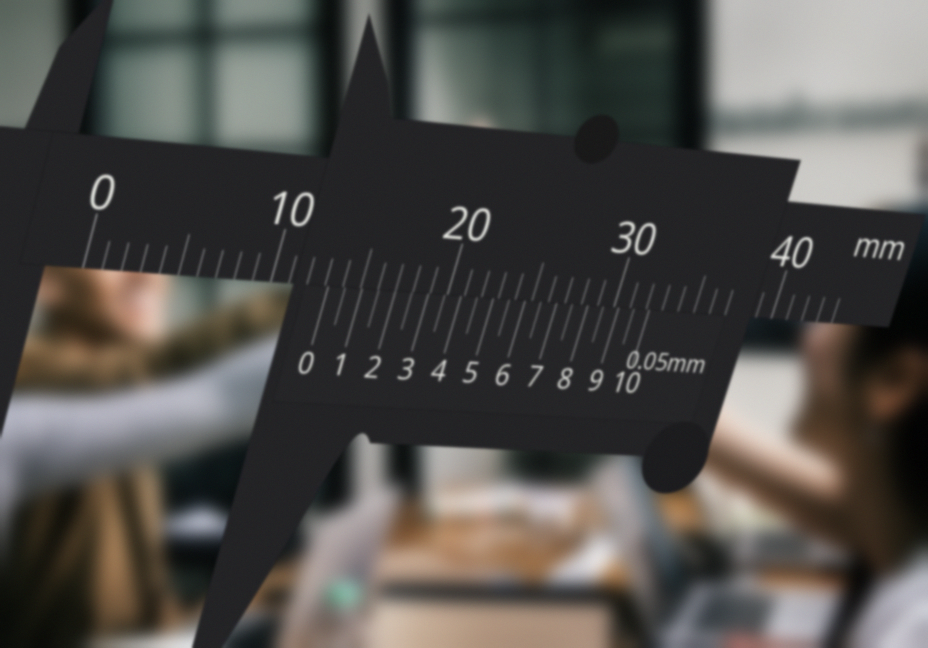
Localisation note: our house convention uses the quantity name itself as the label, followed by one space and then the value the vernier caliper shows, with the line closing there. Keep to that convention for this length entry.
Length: 13.2 mm
